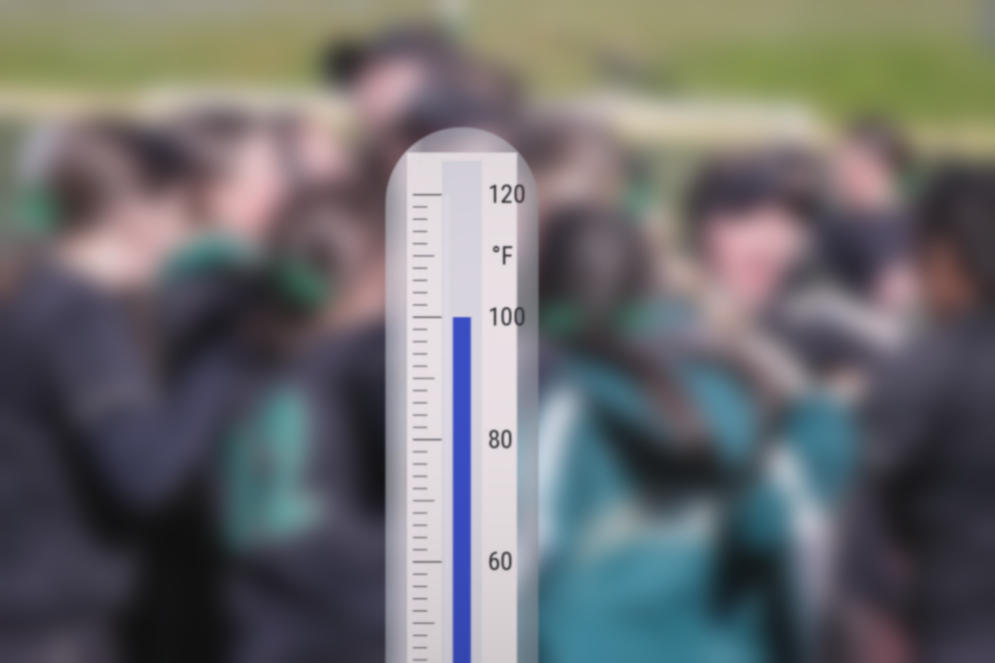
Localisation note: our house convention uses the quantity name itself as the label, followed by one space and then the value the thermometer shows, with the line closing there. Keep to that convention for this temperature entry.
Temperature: 100 °F
